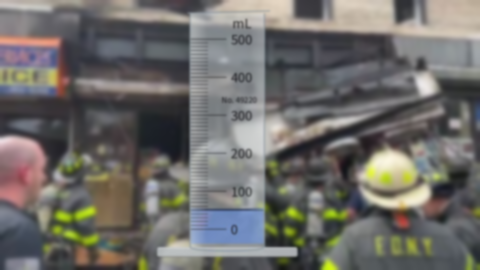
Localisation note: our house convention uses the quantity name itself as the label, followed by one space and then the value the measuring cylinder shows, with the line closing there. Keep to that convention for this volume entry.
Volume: 50 mL
